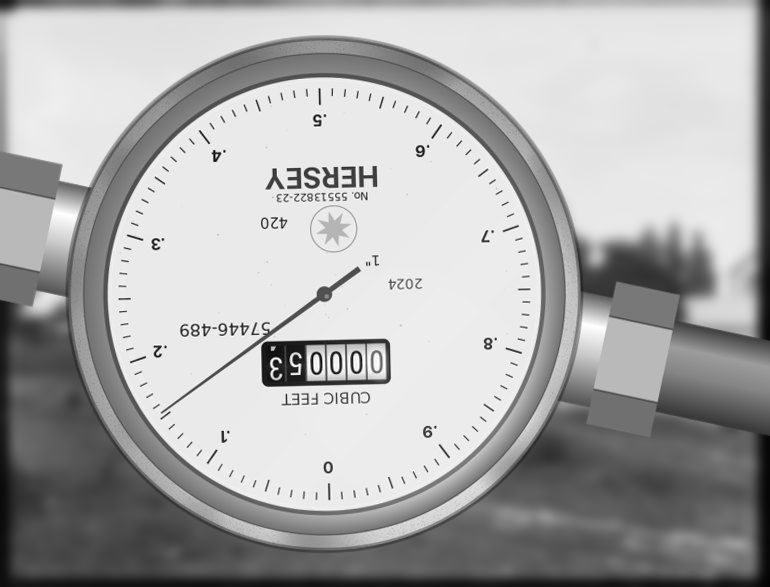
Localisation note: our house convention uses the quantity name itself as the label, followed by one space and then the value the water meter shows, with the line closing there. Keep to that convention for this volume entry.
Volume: 53.15 ft³
